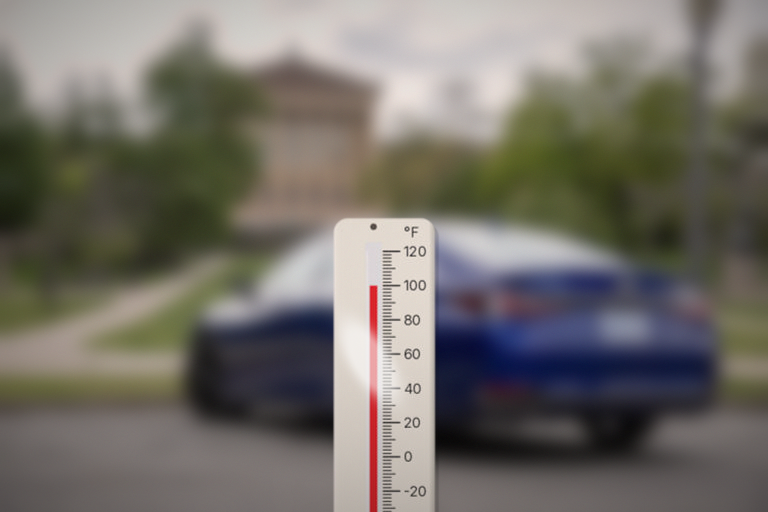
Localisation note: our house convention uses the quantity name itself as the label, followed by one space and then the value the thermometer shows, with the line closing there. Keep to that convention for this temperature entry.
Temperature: 100 °F
